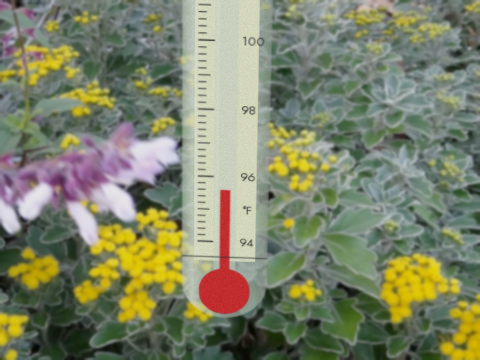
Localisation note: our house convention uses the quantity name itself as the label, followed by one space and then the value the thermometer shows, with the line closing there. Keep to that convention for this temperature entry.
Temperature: 95.6 °F
